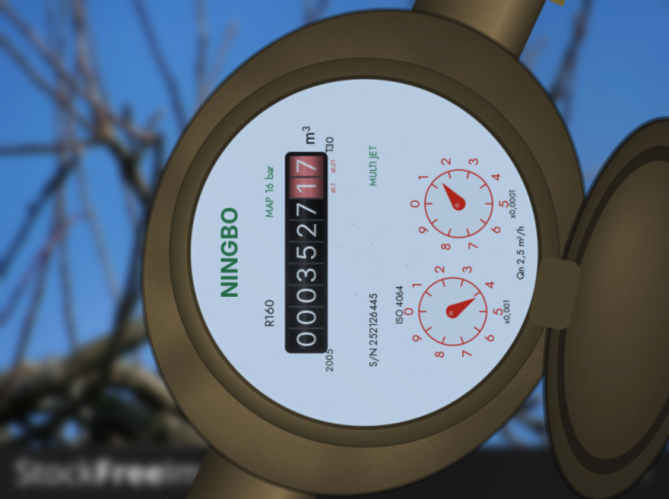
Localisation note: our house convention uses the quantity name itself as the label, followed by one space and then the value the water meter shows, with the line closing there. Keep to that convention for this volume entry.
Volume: 3527.1741 m³
